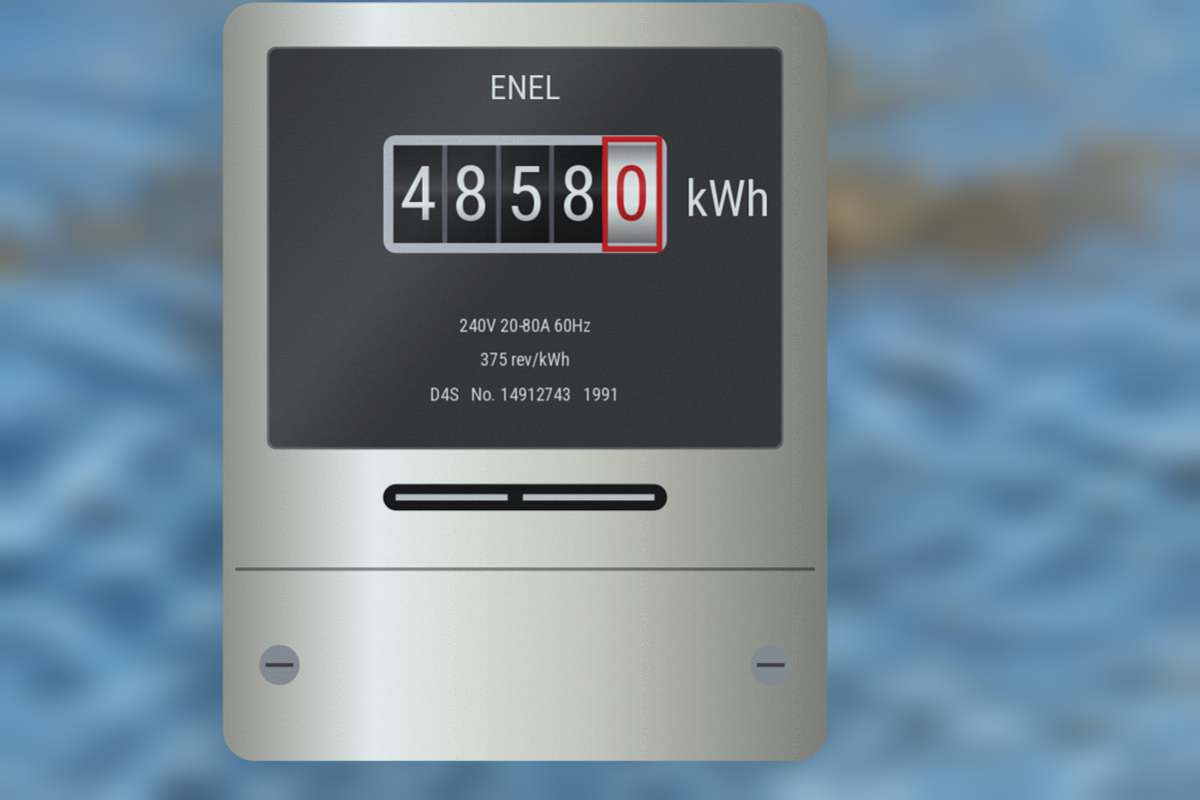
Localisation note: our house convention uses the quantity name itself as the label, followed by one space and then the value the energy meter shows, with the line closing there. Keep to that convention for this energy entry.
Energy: 4858.0 kWh
